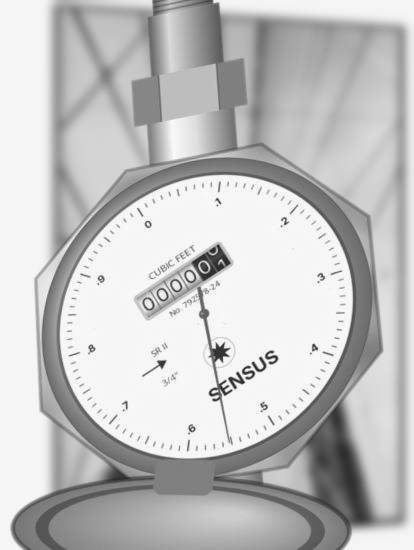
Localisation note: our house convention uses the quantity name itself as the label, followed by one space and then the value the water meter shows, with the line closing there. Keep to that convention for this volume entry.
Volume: 0.55 ft³
